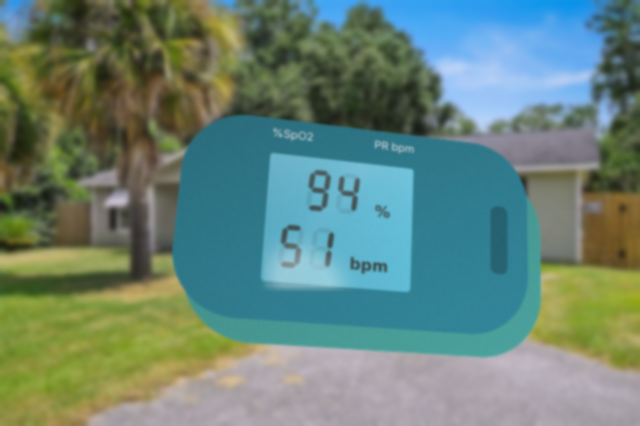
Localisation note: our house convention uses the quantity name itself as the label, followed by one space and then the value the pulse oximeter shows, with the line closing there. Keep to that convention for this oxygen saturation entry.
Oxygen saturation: 94 %
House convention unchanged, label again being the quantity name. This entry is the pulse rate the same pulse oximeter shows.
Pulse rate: 51 bpm
